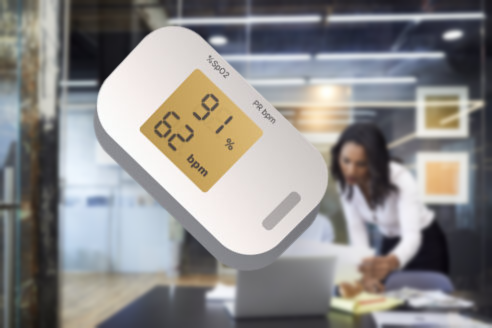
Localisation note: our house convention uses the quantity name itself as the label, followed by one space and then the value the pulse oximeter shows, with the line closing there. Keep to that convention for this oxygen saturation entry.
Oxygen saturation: 91 %
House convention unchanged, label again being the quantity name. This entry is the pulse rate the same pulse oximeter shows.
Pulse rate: 62 bpm
